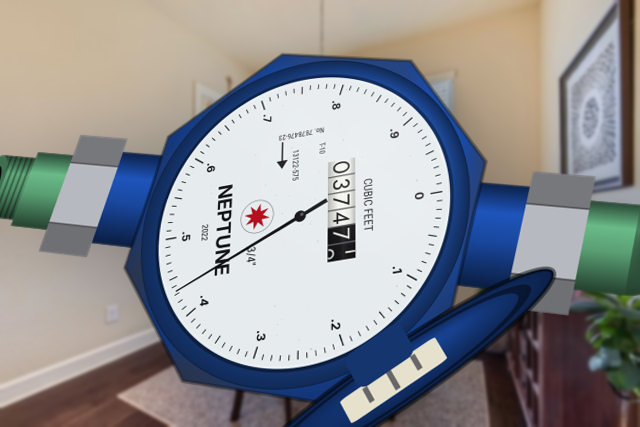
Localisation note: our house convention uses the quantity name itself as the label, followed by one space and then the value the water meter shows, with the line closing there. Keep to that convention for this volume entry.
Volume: 37471.43 ft³
